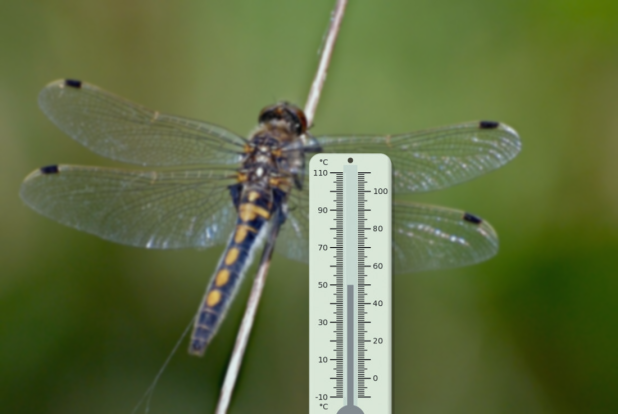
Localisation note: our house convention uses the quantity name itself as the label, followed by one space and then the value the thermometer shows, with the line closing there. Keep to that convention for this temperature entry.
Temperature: 50 °C
